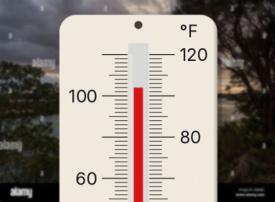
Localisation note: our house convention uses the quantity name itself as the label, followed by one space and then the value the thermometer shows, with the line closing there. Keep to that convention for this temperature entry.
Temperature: 104 °F
